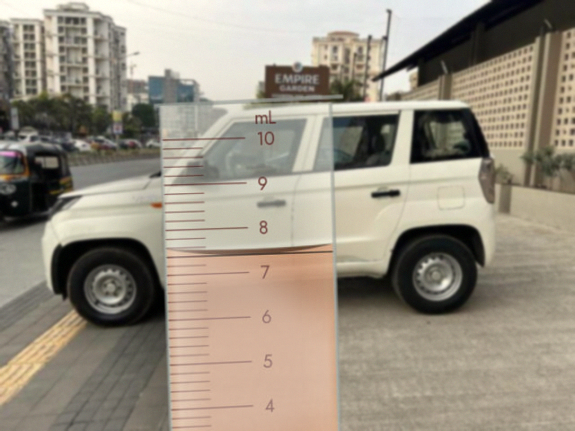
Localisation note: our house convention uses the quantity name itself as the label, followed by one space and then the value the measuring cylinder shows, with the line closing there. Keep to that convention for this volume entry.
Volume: 7.4 mL
